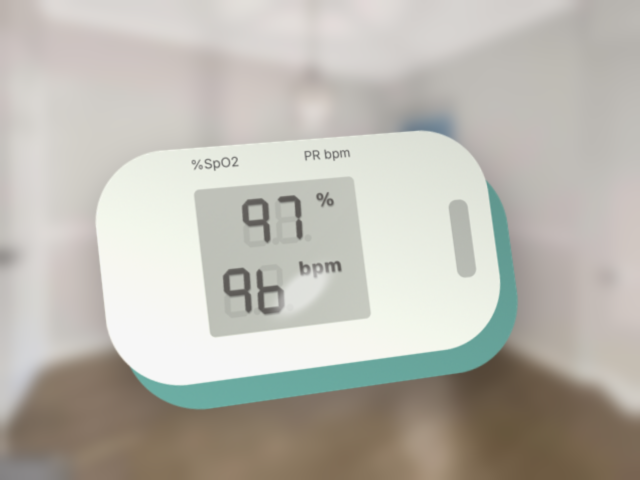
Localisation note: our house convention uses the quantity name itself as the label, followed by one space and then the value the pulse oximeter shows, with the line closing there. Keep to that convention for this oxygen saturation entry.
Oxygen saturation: 97 %
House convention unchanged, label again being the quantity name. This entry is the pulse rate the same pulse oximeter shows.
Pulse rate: 96 bpm
